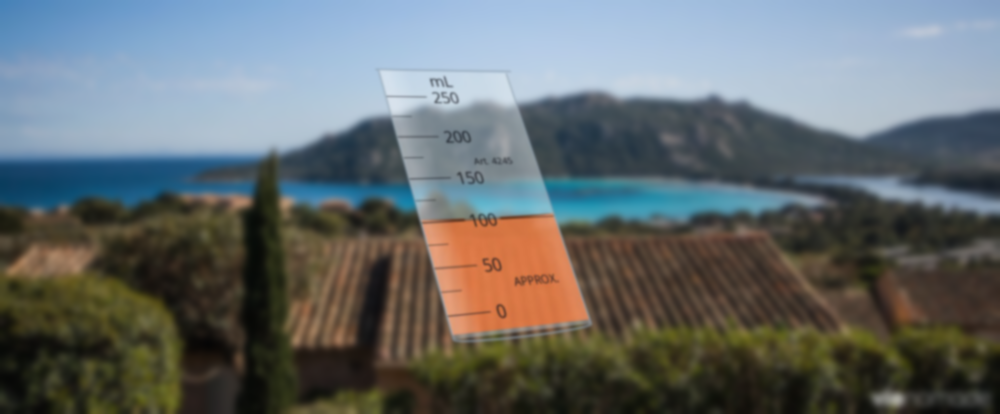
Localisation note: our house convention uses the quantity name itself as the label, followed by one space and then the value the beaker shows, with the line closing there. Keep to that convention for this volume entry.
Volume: 100 mL
